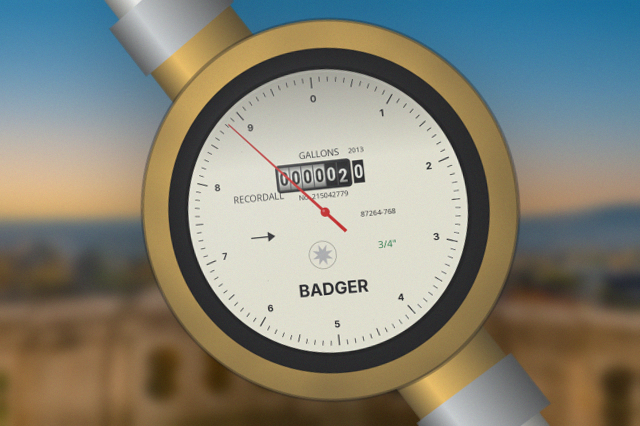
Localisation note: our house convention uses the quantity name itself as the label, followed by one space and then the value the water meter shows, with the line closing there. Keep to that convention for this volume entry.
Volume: 18.8 gal
